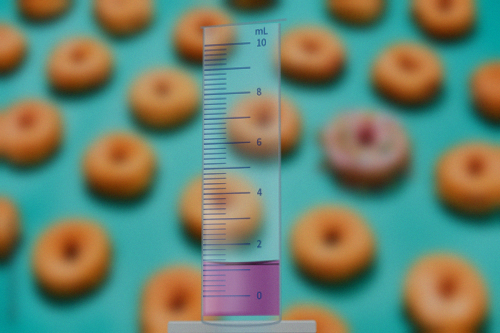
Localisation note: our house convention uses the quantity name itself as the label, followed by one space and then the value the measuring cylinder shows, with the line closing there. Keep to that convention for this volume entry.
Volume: 1.2 mL
